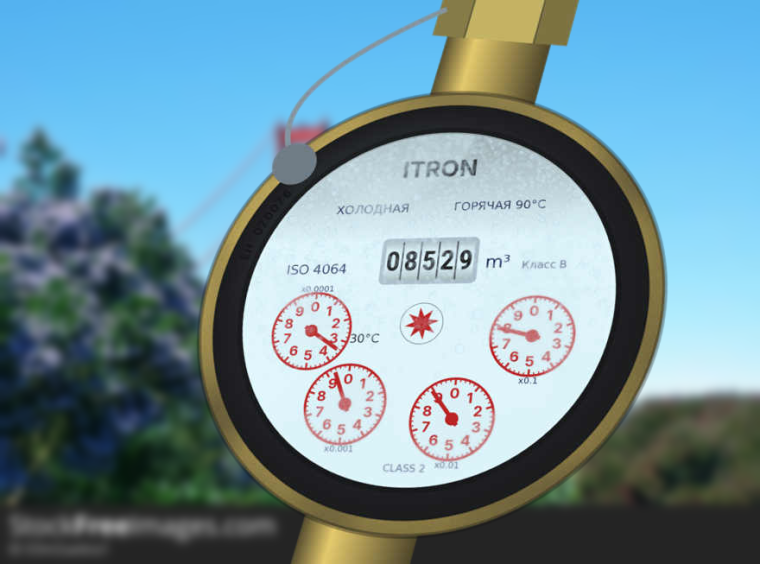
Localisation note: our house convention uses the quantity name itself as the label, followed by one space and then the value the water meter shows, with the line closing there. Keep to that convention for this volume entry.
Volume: 8529.7893 m³
